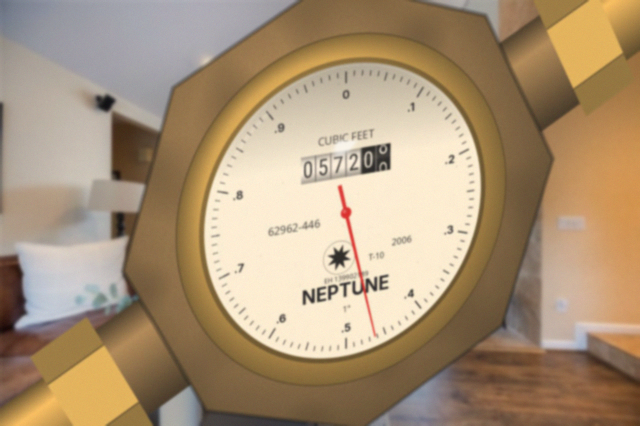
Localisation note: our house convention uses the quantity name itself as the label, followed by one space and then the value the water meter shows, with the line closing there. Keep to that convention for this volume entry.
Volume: 57208.46 ft³
